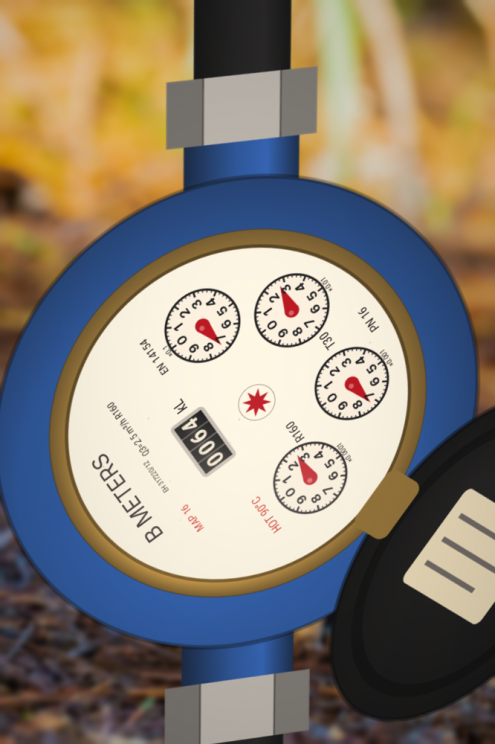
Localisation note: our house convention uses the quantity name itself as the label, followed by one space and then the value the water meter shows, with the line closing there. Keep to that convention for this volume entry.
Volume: 64.7272 kL
